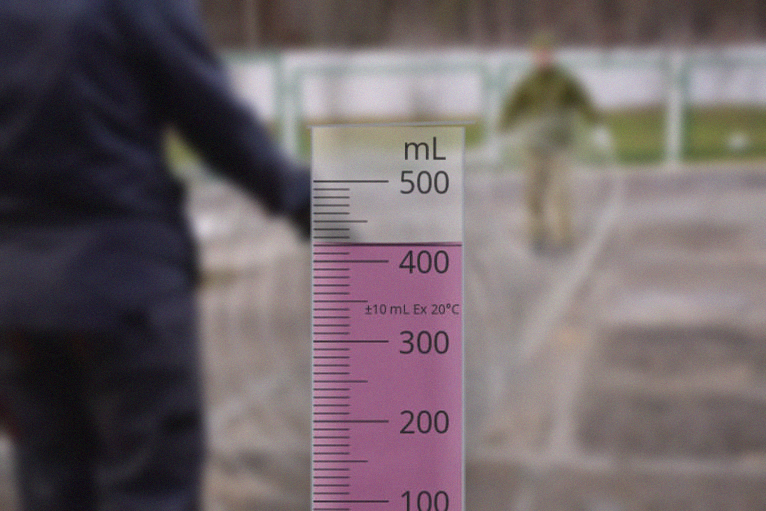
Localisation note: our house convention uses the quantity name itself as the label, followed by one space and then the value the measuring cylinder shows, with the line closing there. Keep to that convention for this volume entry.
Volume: 420 mL
